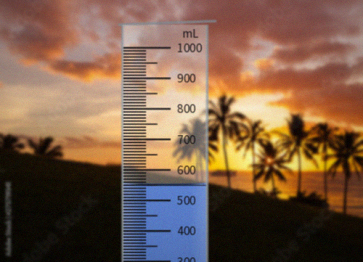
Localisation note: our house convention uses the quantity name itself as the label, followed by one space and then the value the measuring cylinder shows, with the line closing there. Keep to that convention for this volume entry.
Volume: 550 mL
